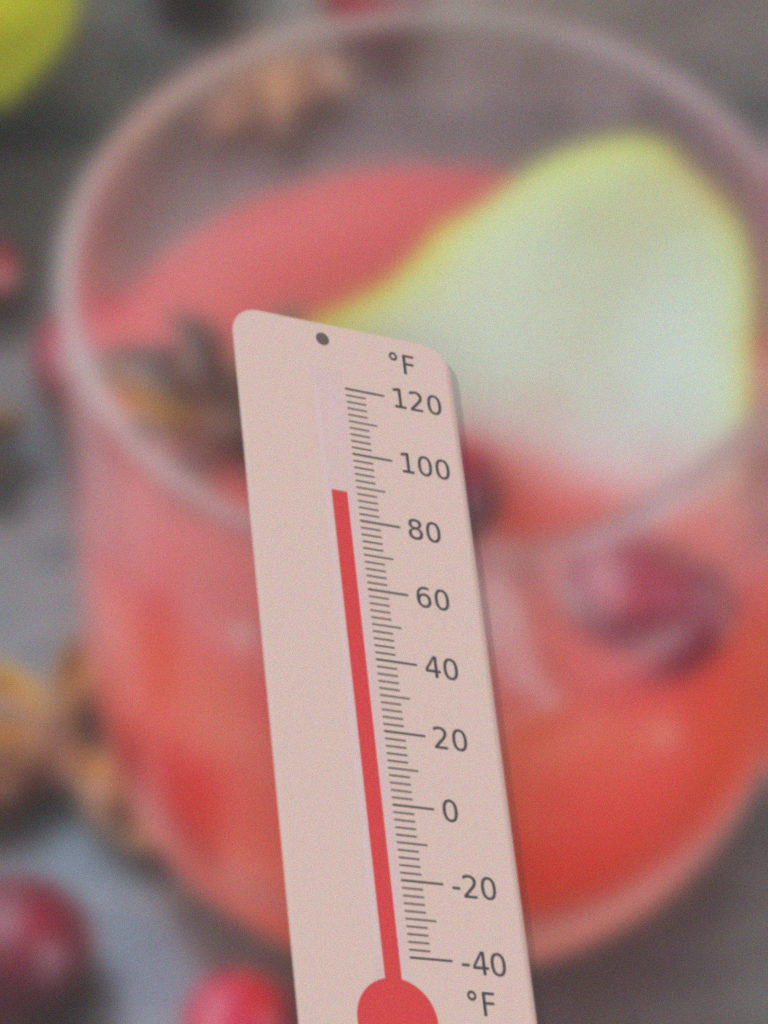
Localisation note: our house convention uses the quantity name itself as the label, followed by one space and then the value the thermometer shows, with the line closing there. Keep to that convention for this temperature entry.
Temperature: 88 °F
